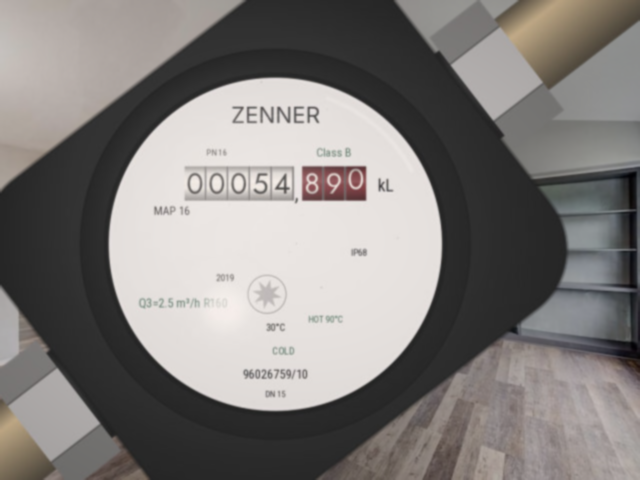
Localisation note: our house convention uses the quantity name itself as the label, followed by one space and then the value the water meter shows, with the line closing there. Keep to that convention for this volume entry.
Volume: 54.890 kL
